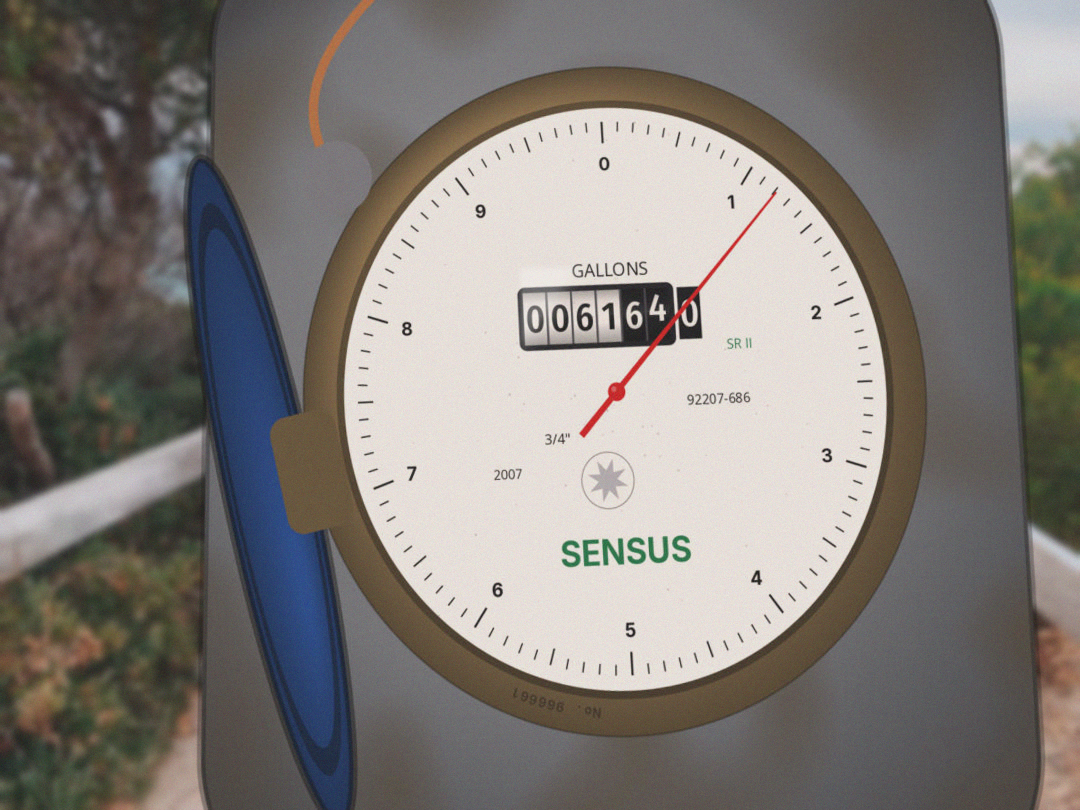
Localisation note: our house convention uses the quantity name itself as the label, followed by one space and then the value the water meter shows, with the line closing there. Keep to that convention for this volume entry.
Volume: 61641.2 gal
